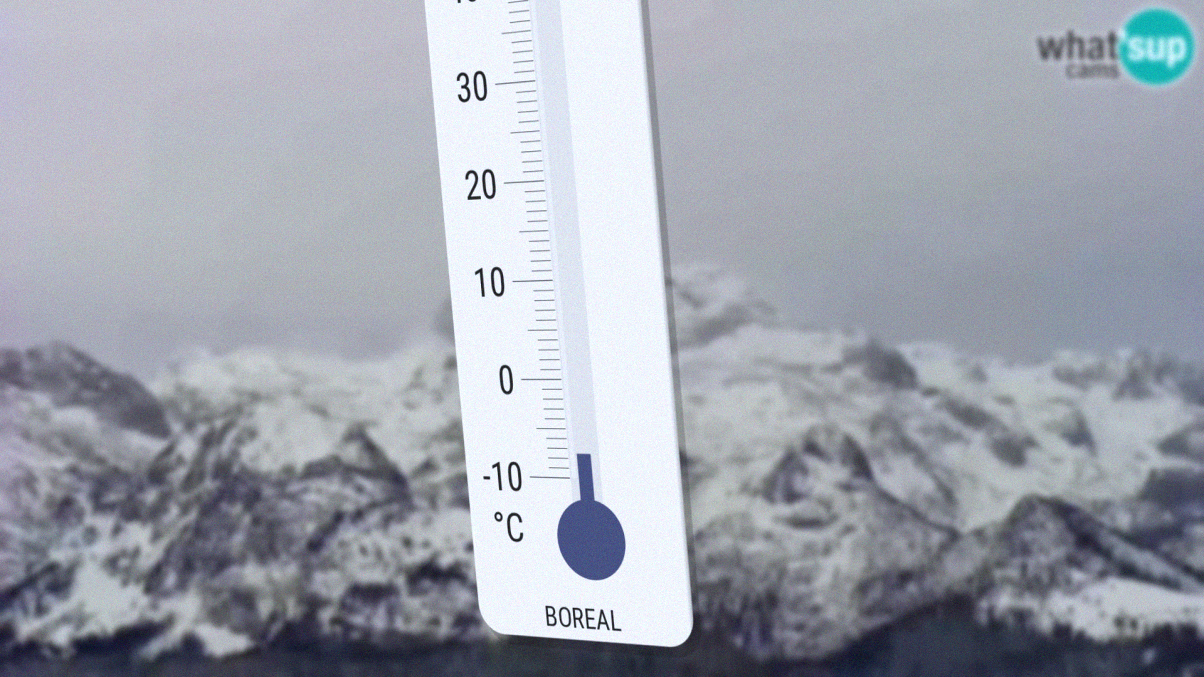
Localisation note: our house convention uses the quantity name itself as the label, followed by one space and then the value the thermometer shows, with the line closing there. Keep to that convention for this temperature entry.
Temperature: -7.5 °C
